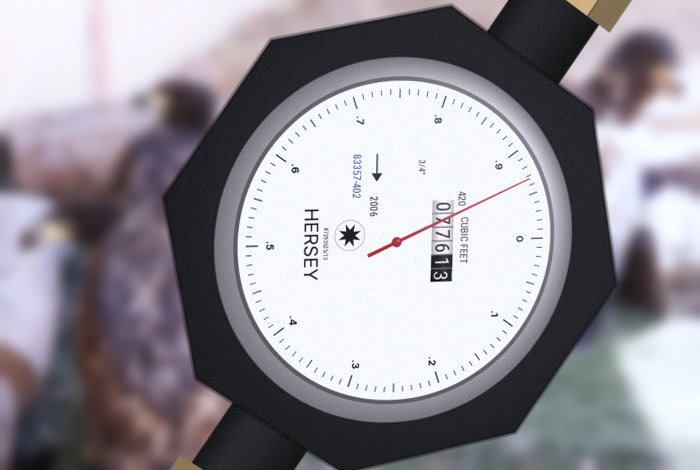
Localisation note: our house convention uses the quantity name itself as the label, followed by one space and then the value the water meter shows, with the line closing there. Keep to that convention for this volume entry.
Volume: 77612.93 ft³
